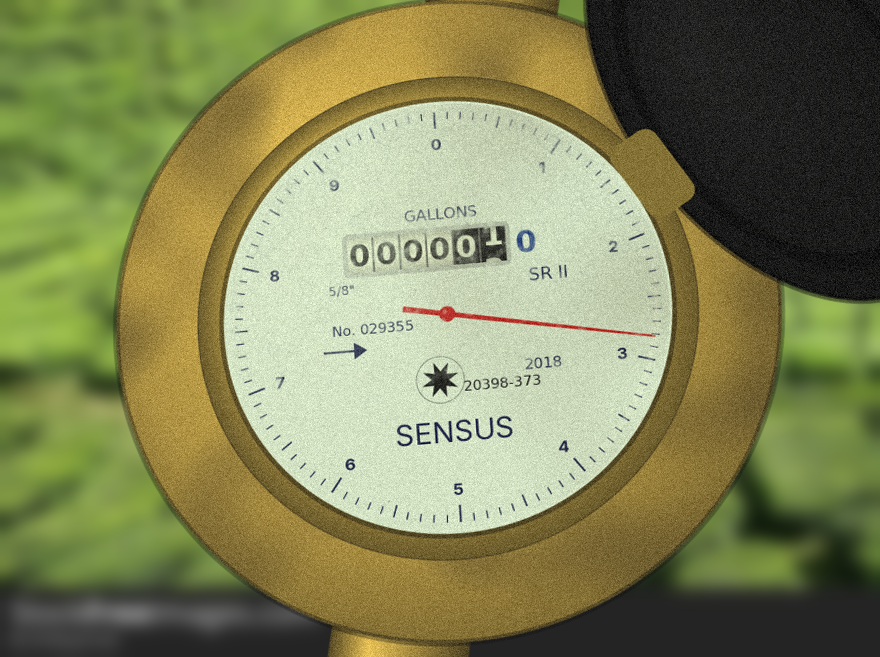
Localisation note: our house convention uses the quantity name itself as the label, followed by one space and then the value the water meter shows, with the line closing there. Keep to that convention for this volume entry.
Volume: 12.8 gal
